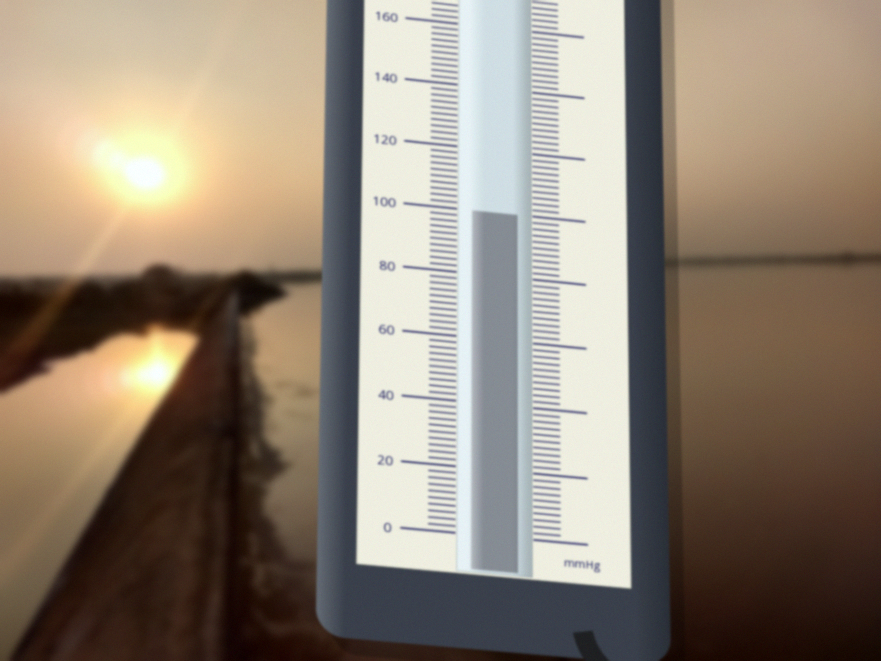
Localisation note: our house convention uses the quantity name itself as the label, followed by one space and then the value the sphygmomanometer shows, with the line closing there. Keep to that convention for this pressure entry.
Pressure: 100 mmHg
